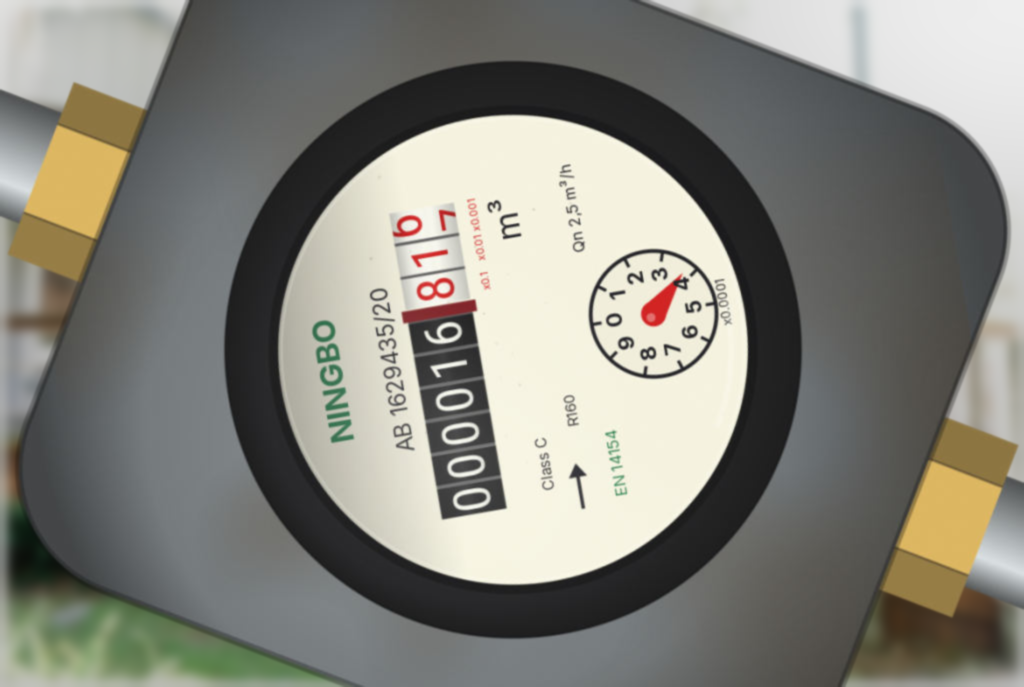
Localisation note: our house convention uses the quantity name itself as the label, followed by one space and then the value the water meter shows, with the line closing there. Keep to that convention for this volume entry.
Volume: 16.8163 m³
